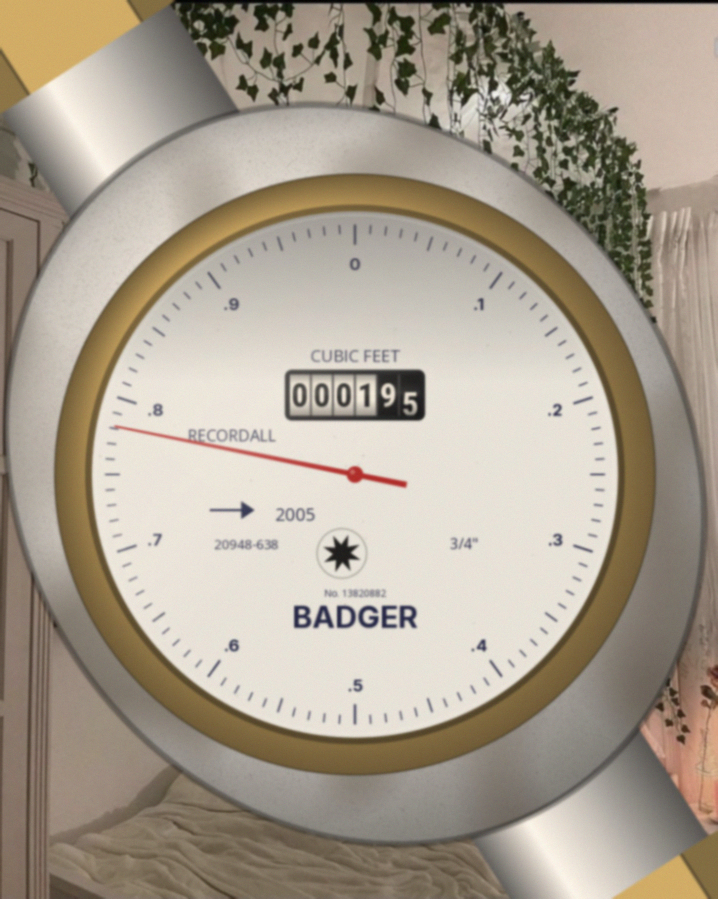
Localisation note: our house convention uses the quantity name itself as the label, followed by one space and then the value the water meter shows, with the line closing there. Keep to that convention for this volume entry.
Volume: 194.78 ft³
